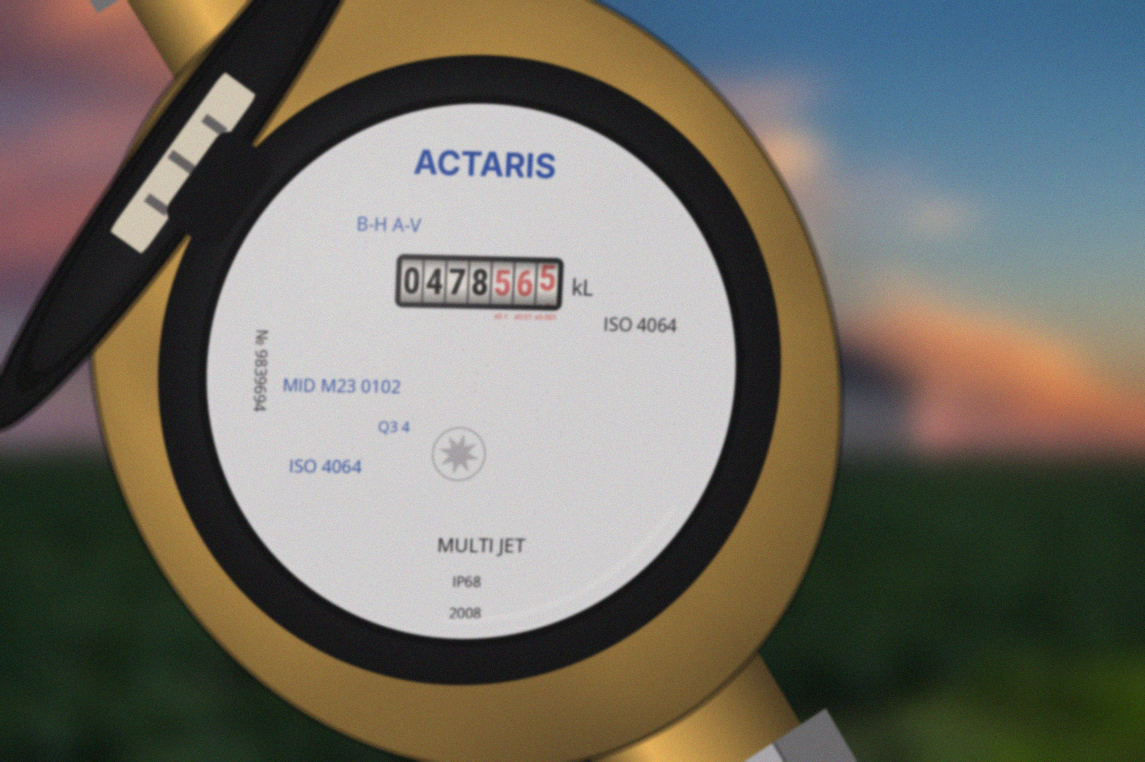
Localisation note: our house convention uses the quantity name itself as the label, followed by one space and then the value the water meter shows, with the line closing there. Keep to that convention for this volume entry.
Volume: 478.565 kL
